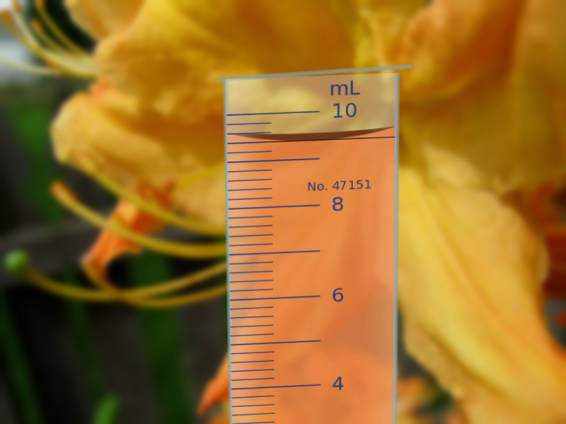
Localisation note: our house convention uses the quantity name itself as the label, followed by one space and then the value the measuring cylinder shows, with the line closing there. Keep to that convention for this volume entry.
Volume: 9.4 mL
